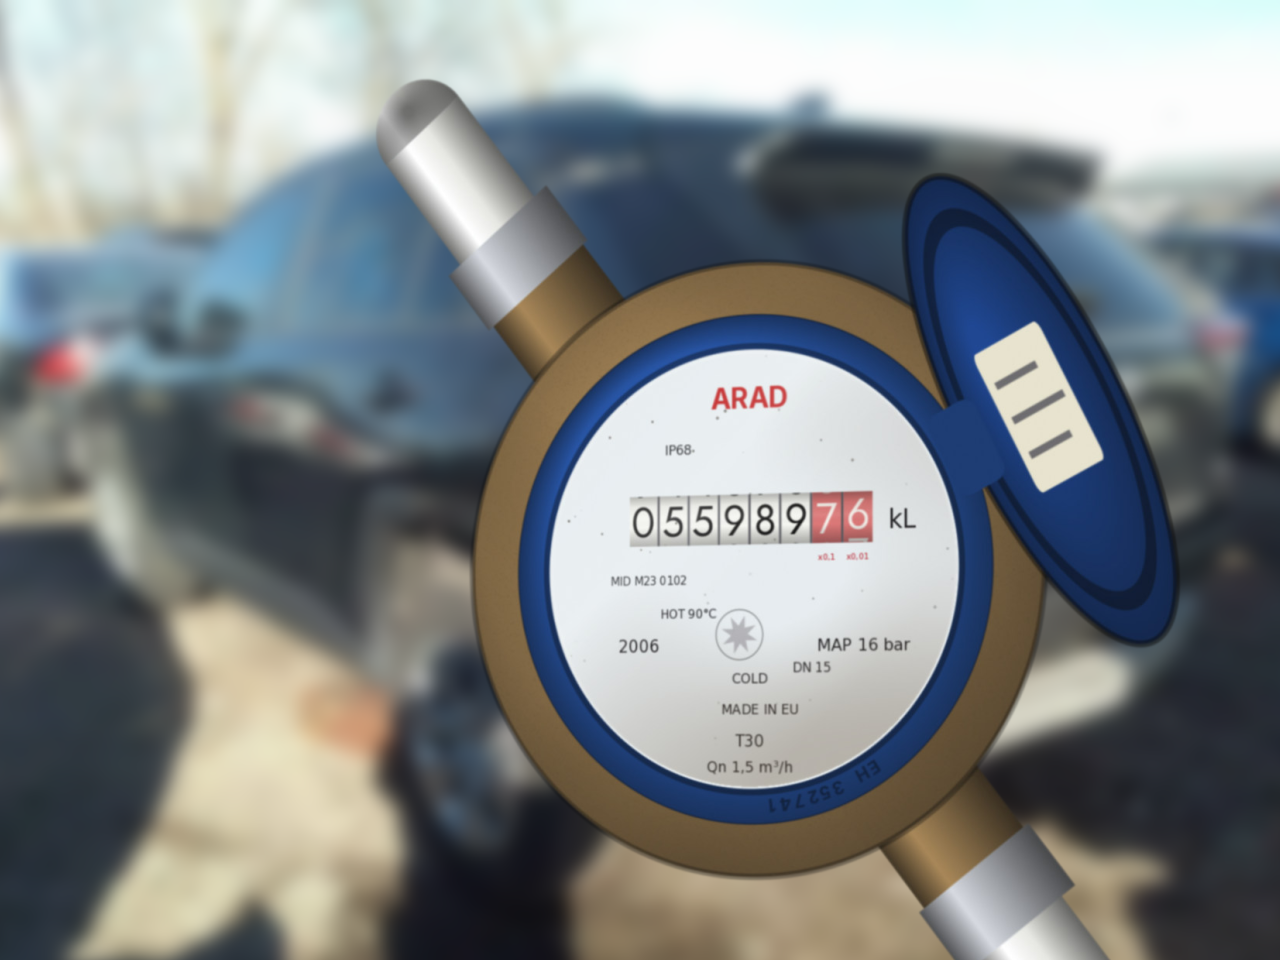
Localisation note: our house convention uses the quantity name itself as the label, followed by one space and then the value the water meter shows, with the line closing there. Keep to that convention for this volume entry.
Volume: 55989.76 kL
